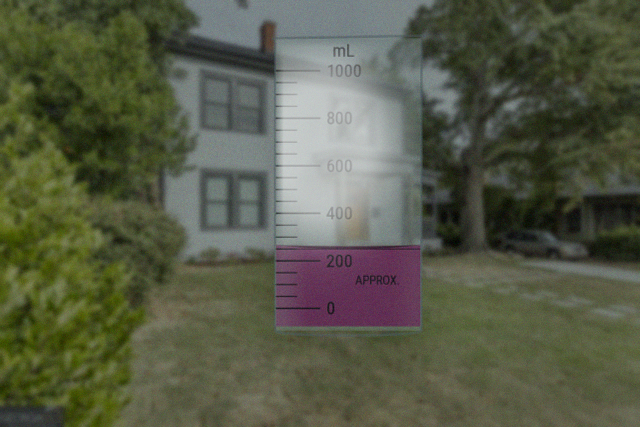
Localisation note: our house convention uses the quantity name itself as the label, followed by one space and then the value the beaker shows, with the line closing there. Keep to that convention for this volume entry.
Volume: 250 mL
